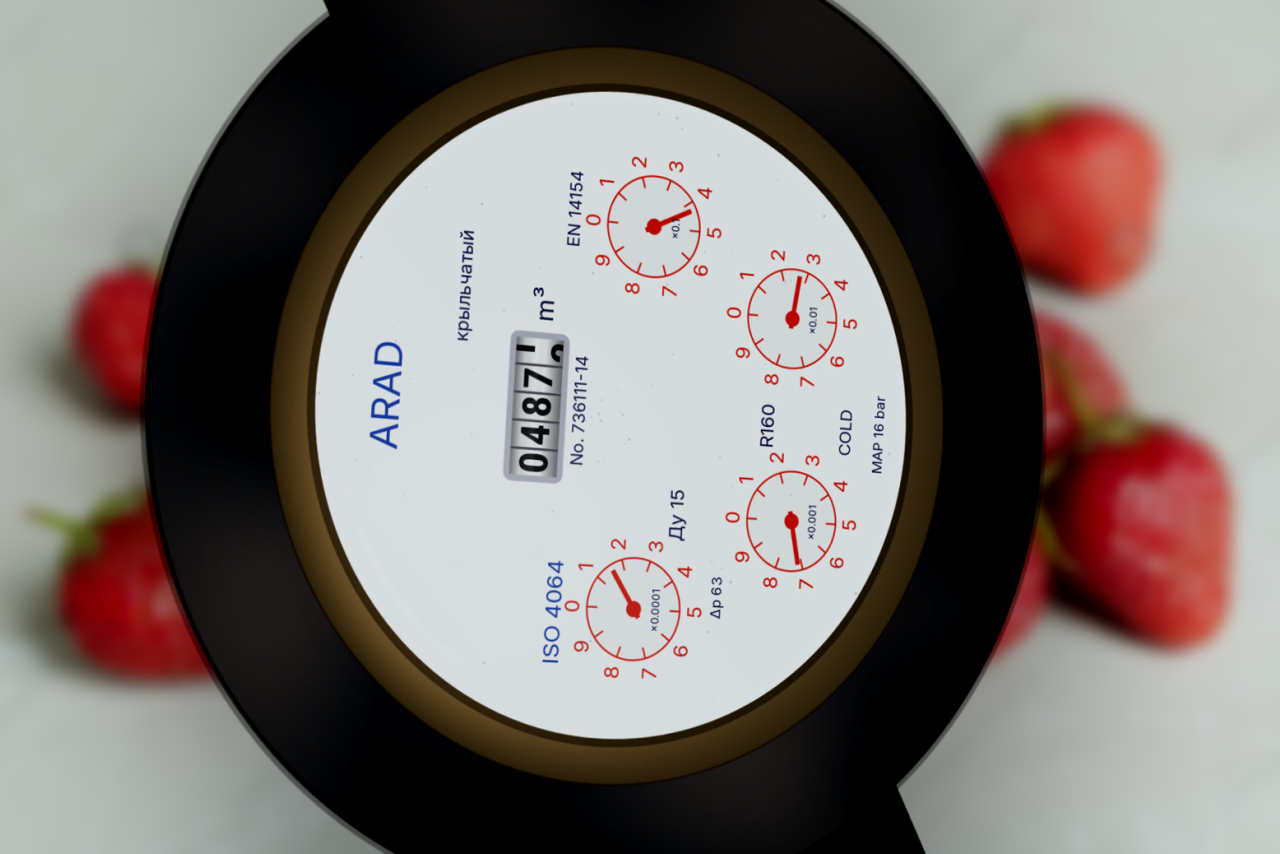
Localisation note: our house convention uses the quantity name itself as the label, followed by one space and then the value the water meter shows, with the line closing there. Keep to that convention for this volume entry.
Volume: 4871.4271 m³
